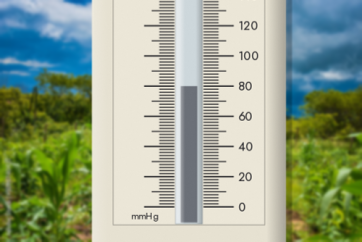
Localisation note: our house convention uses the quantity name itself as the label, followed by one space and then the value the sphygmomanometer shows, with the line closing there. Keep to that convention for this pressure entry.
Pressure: 80 mmHg
